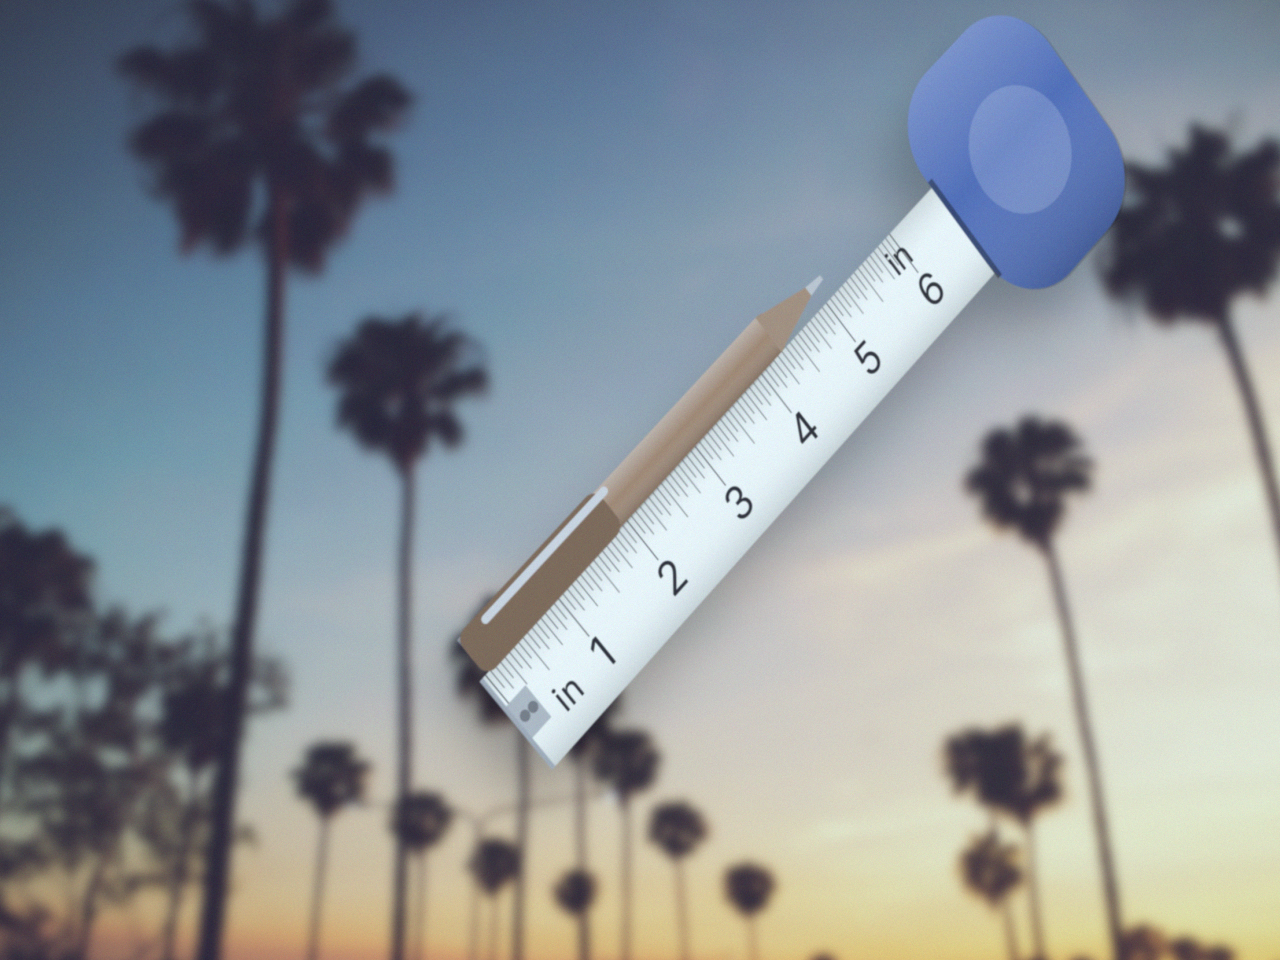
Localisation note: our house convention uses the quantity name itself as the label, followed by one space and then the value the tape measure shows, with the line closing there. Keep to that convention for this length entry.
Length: 5.125 in
